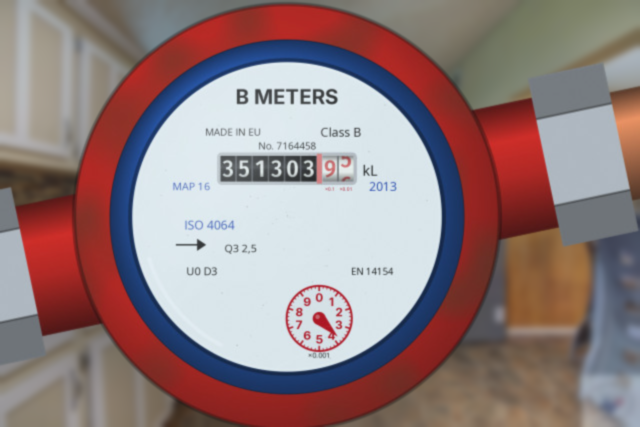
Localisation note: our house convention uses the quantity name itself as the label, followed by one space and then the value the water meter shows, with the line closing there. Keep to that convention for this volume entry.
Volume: 351303.953 kL
